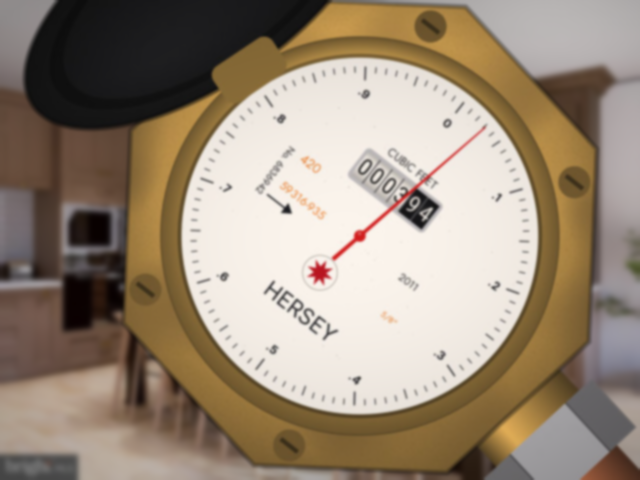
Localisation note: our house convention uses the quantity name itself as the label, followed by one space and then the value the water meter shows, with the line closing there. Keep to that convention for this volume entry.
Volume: 394.03 ft³
